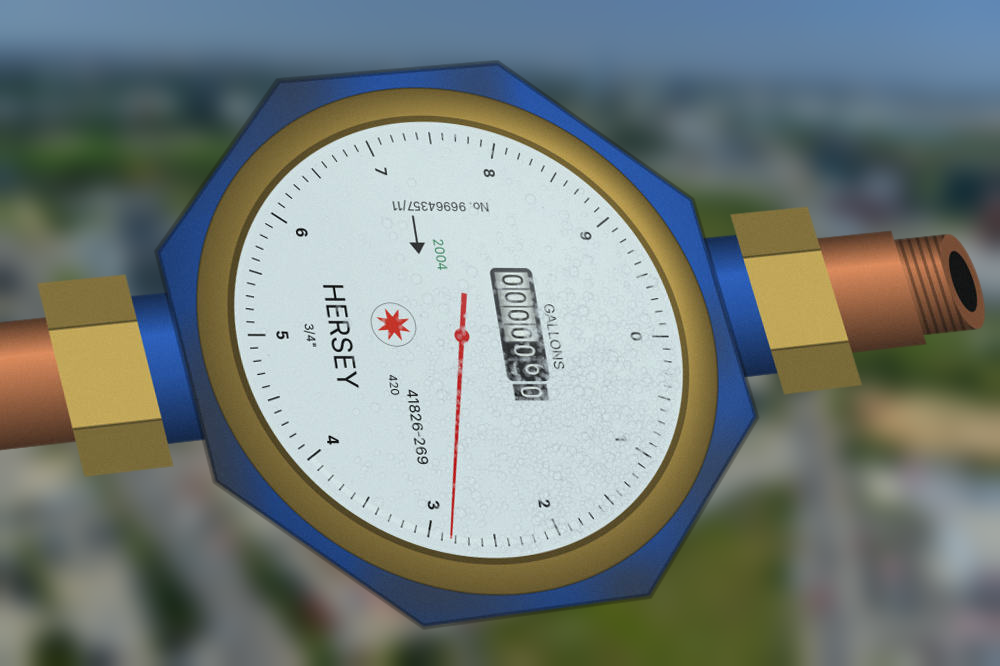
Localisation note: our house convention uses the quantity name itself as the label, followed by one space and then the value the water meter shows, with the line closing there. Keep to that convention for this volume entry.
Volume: 62.8 gal
